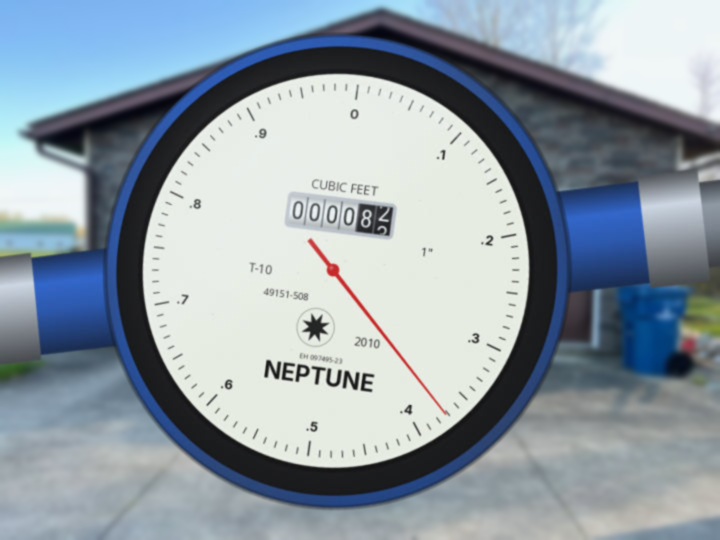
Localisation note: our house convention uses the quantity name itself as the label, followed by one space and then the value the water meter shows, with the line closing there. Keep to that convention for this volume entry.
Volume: 82.37 ft³
